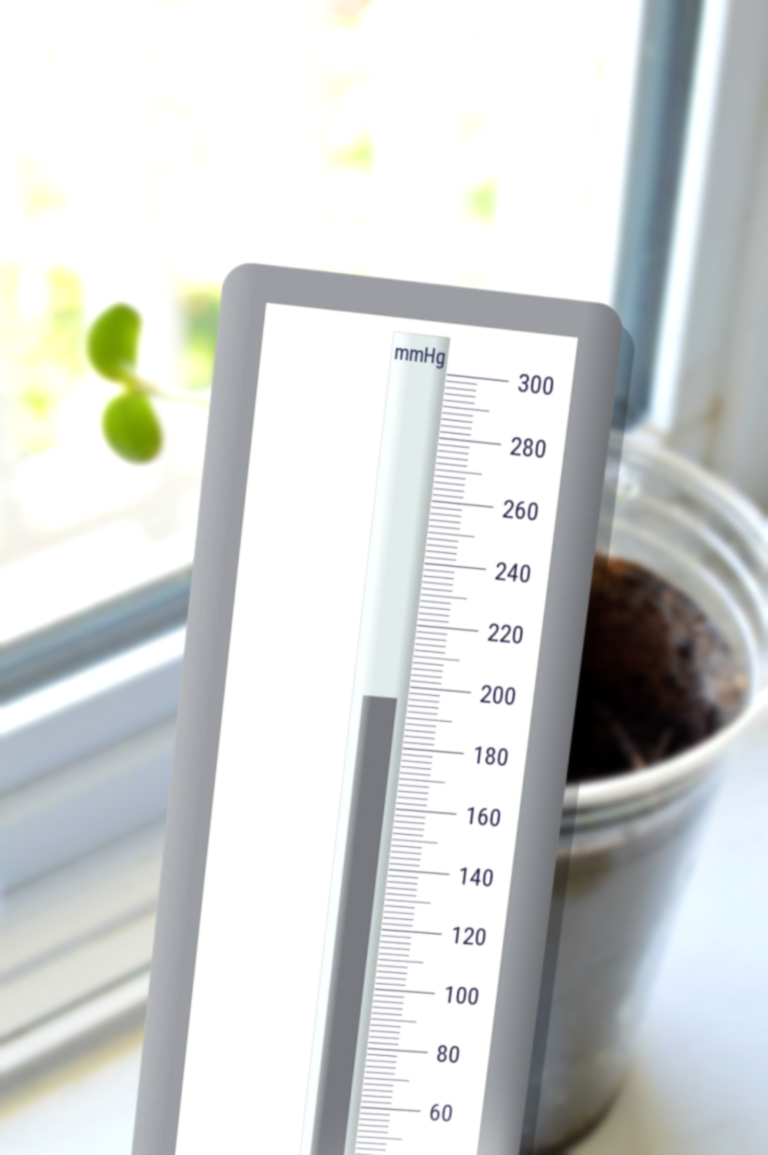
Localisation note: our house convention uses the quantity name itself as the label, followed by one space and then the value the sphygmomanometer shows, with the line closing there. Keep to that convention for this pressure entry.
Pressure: 196 mmHg
